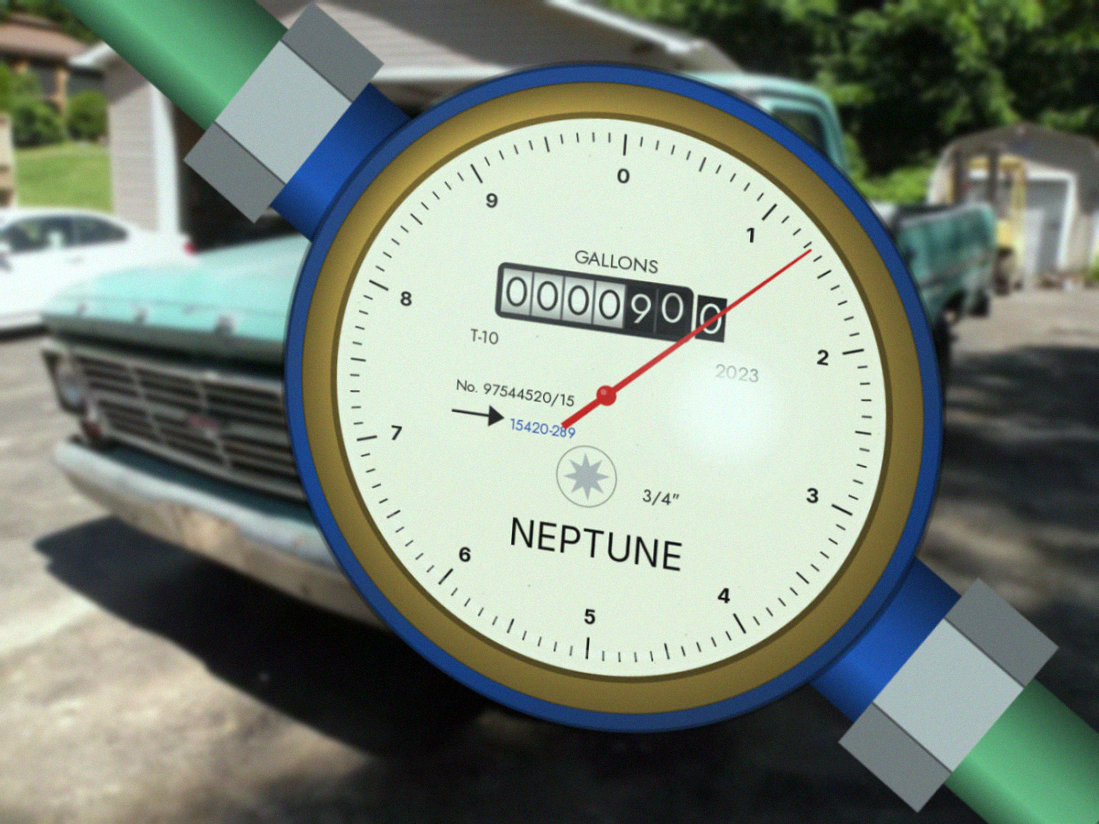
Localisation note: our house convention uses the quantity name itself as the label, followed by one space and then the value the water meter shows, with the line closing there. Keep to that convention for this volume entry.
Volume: 901.3 gal
